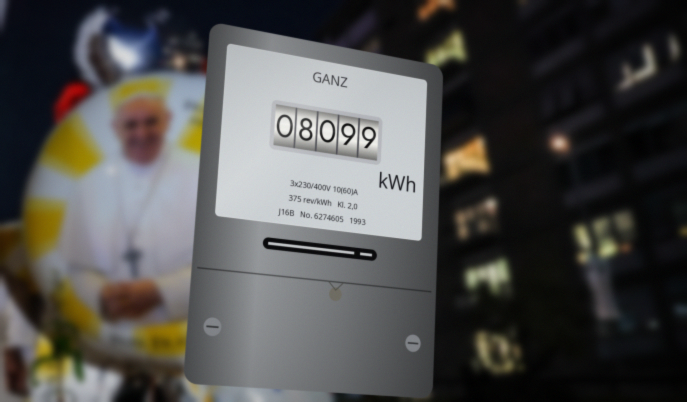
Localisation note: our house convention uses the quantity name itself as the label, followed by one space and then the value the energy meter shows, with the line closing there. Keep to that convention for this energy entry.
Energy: 8099 kWh
